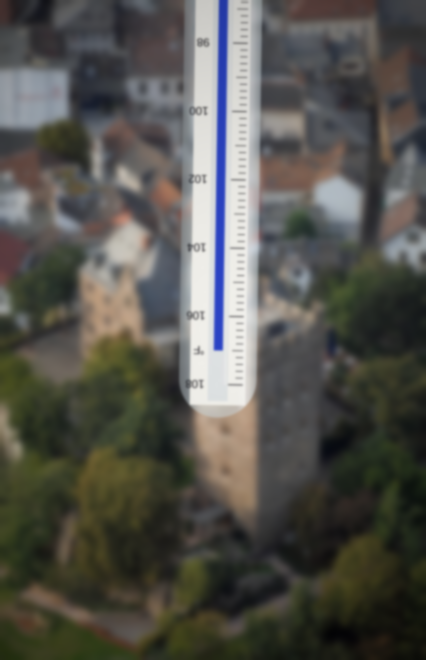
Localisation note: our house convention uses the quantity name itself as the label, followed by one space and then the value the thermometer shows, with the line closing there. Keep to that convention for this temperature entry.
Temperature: 107 °F
